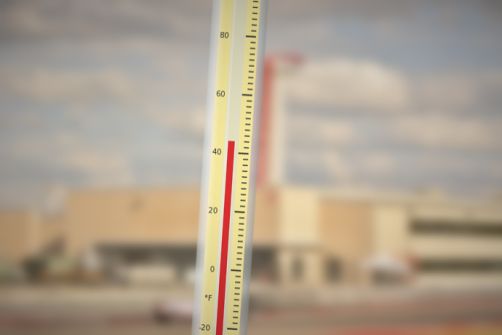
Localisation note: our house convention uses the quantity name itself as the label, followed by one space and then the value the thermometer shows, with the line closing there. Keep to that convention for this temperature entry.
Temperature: 44 °F
